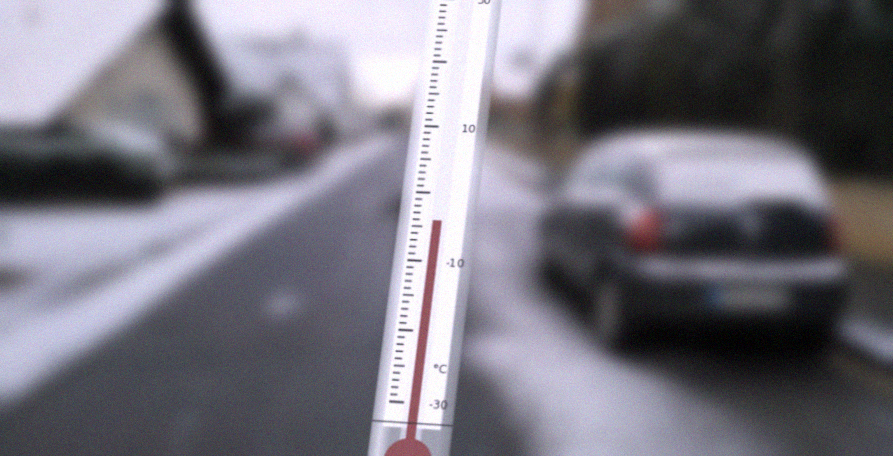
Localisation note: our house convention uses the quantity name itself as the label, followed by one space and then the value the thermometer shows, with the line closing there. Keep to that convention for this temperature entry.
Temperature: -4 °C
